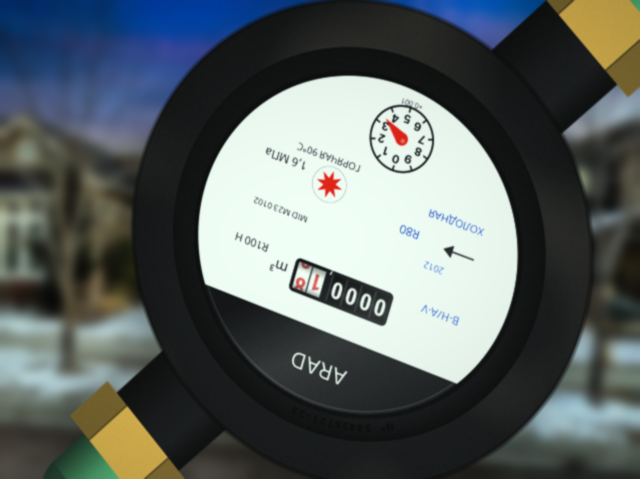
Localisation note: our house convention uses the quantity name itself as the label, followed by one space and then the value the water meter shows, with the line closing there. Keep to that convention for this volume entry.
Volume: 0.183 m³
